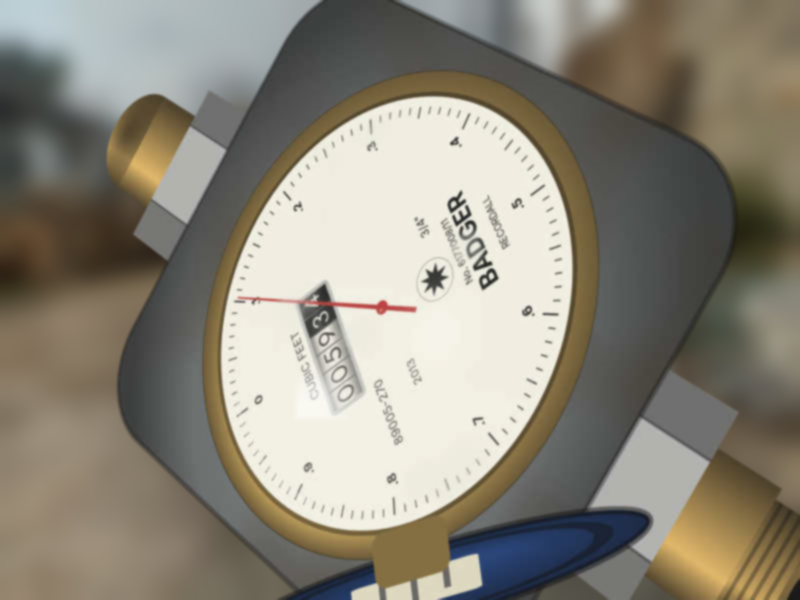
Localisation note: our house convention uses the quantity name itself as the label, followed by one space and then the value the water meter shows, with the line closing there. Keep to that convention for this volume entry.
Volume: 5934.10 ft³
